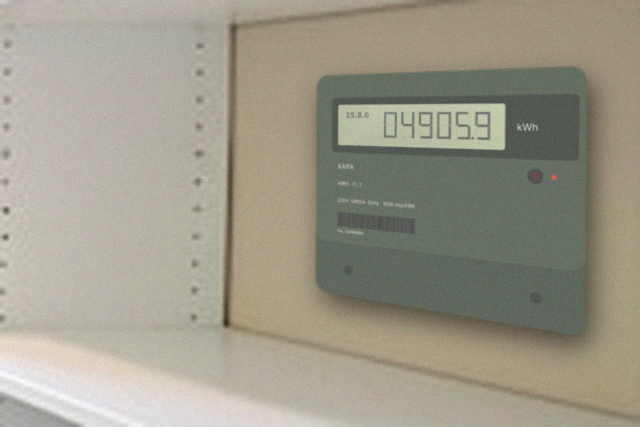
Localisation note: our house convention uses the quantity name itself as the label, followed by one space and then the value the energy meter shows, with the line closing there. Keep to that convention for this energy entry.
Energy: 4905.9 kWh
